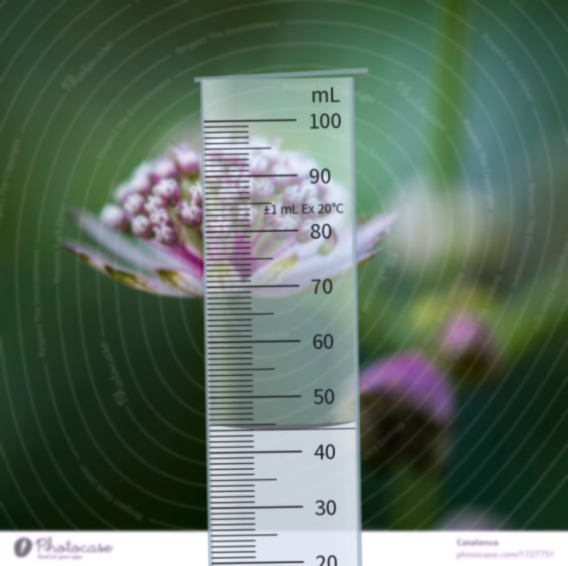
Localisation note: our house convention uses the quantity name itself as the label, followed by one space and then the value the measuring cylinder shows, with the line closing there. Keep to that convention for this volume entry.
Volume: 44 mL
